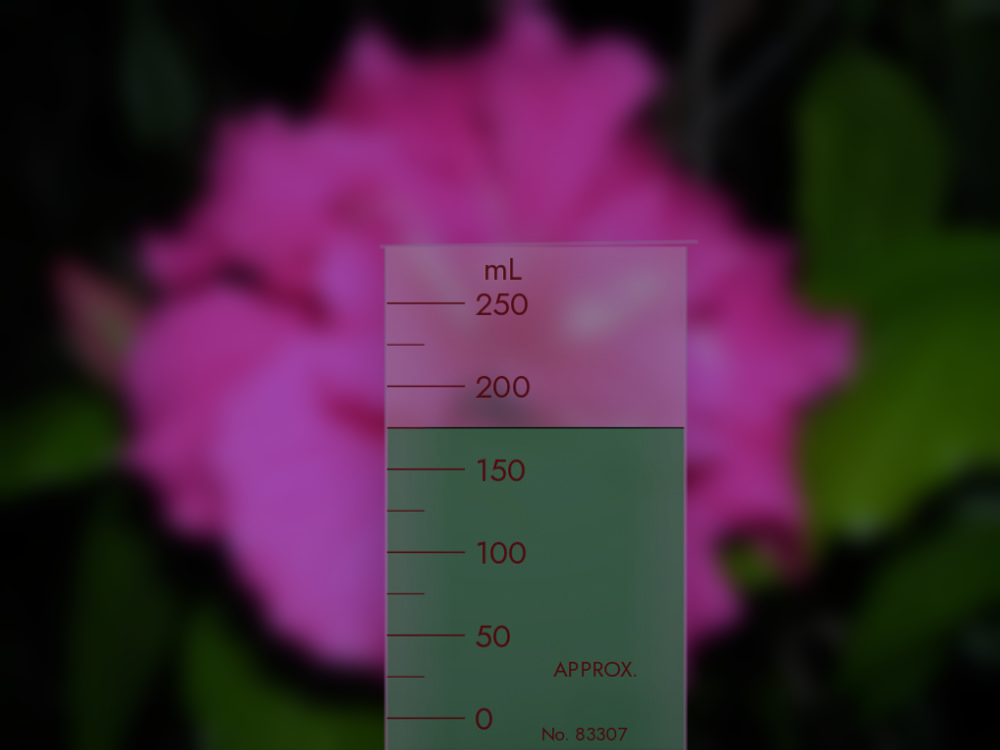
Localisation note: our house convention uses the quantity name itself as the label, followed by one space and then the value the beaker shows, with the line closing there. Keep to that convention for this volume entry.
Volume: 175 mL
